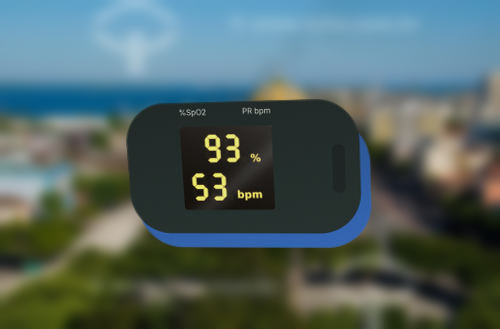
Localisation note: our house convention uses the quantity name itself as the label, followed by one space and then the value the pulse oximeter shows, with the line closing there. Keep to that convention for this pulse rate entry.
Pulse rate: 53 bpm
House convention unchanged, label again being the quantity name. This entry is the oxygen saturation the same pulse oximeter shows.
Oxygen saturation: 93 %
